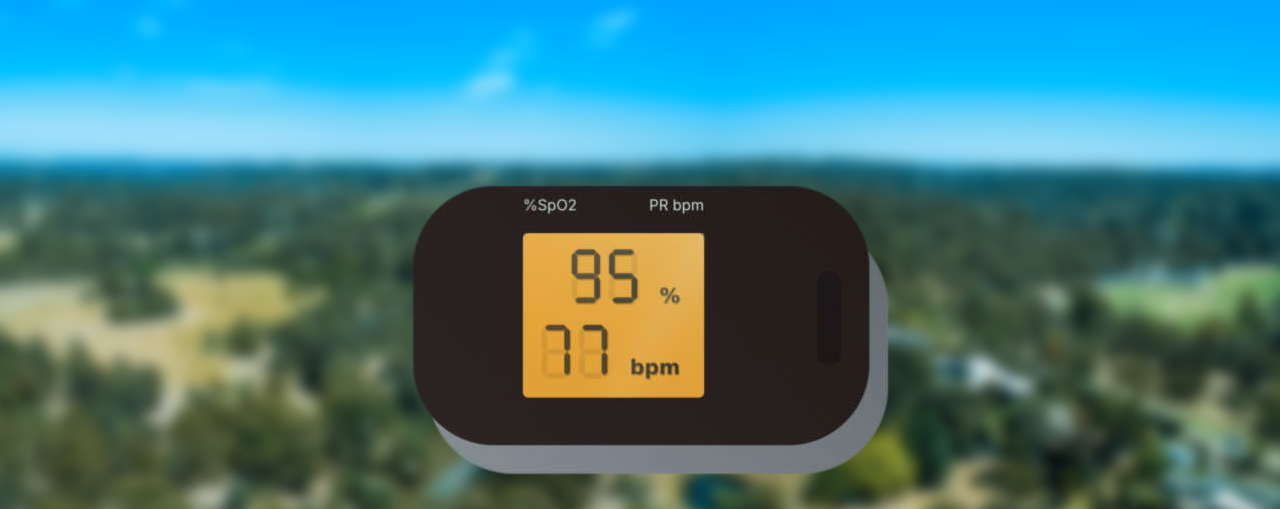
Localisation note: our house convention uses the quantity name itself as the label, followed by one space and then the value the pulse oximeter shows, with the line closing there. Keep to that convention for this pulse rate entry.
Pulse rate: 77 bpm
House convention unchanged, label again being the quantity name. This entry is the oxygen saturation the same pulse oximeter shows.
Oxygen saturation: 95 %
